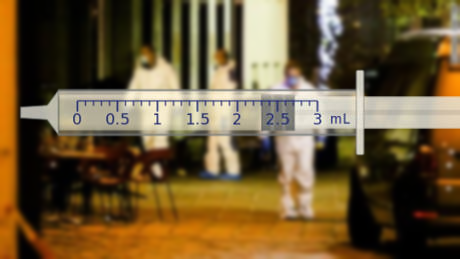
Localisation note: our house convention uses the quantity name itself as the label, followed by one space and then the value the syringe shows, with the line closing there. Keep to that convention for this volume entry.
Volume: 2.3 mL
